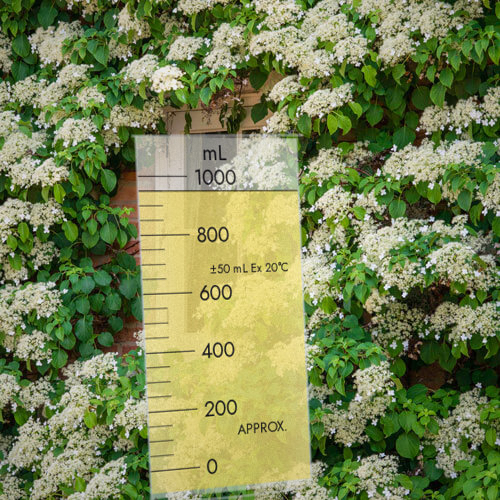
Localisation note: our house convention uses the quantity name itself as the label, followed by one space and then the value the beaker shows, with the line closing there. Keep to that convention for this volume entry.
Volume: 950 mL
